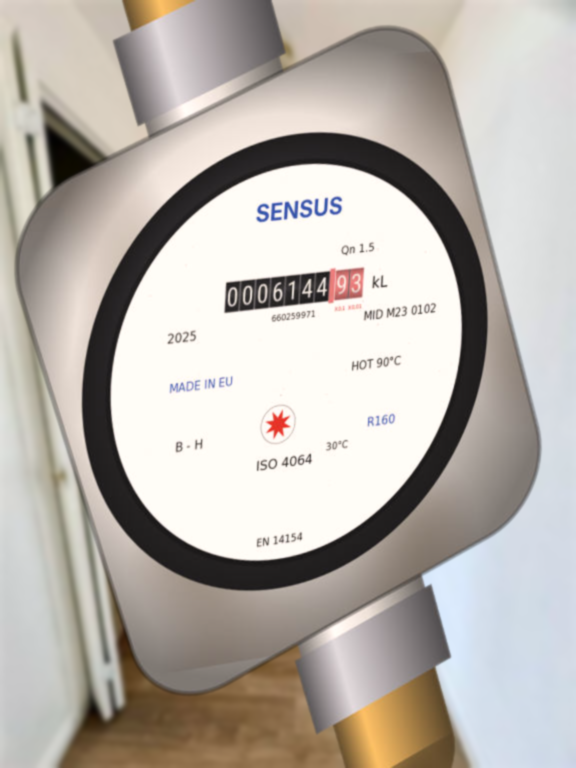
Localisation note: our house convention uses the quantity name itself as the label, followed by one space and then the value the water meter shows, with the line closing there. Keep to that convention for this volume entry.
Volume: 6144.93 kL
